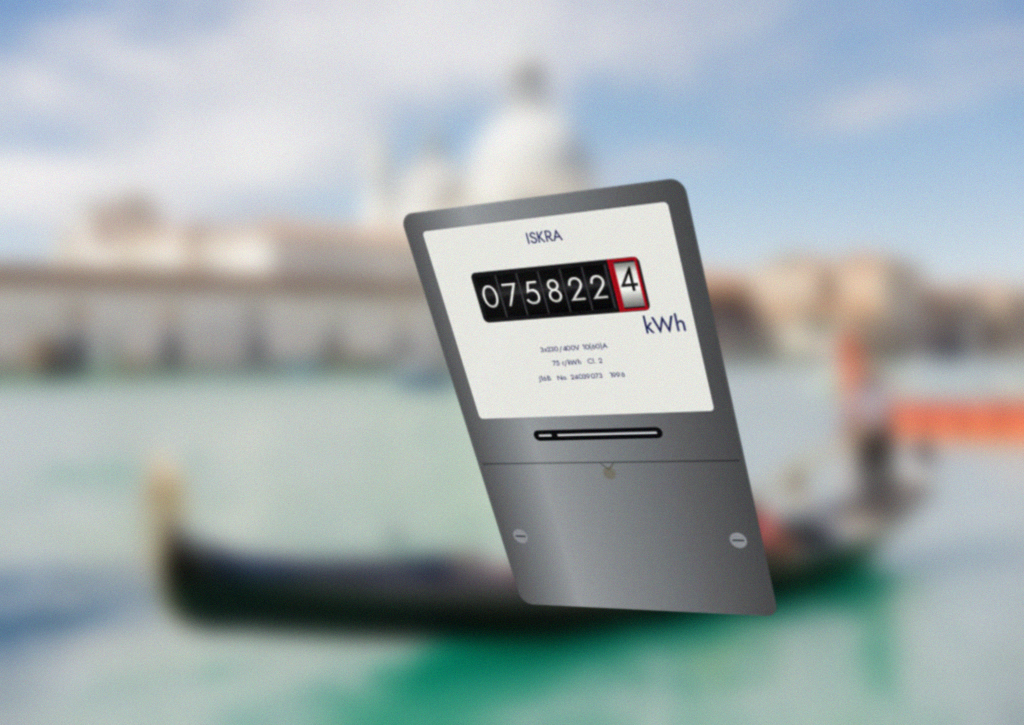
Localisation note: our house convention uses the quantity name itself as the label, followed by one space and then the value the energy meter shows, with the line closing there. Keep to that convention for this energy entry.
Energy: 75822.4 kWh
